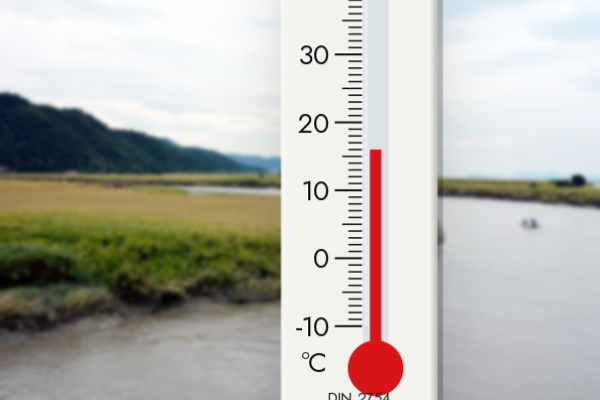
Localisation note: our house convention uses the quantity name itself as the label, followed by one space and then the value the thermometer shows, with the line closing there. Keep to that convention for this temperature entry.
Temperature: 16 °C
